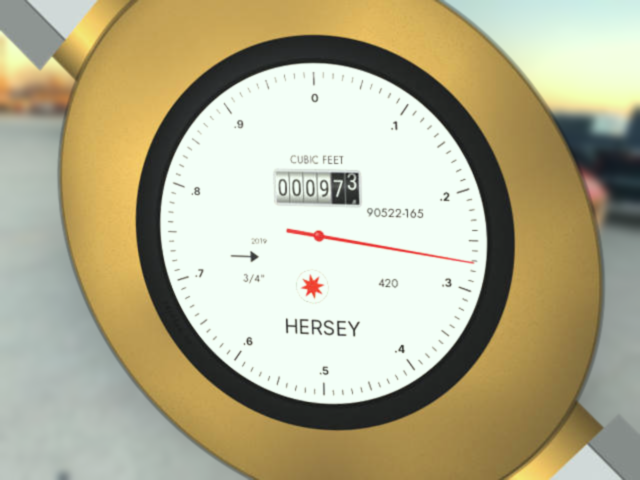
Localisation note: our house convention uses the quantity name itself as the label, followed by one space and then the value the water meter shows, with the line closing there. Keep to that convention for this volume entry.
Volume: 973.27 ft³
